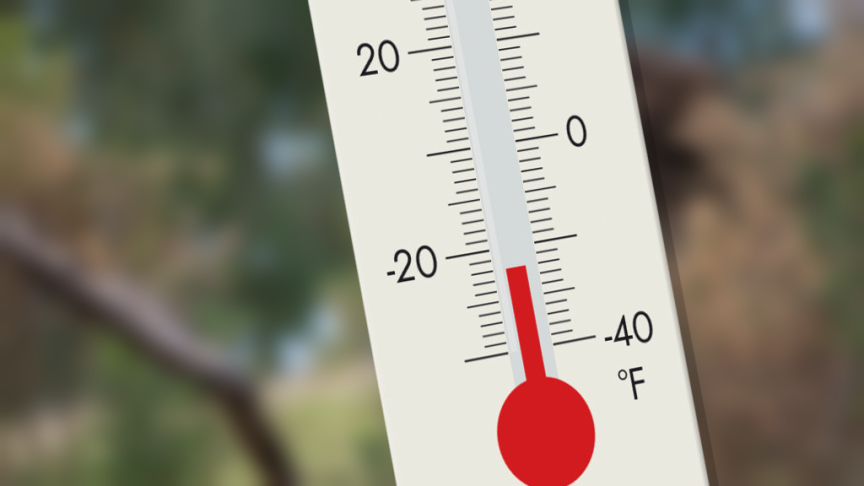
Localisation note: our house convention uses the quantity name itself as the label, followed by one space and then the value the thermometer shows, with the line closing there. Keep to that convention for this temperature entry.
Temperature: -24 °F
